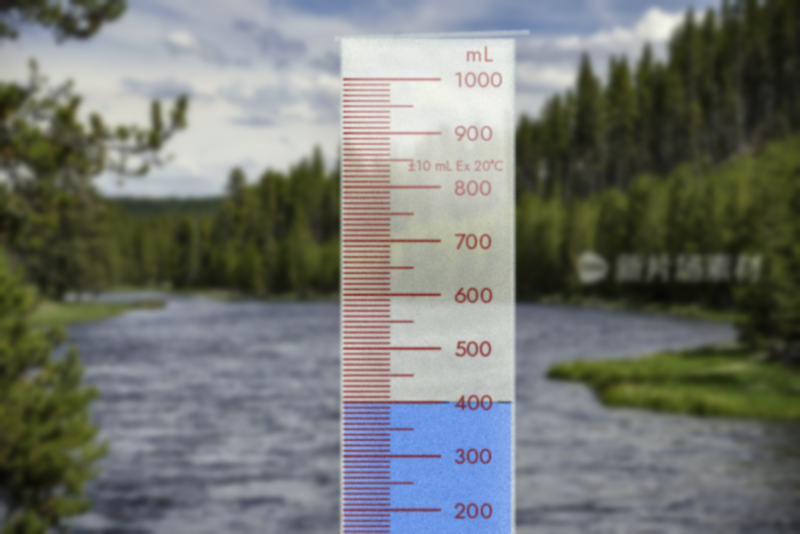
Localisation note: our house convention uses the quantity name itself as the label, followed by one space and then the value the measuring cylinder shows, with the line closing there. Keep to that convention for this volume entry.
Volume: 400 mL
